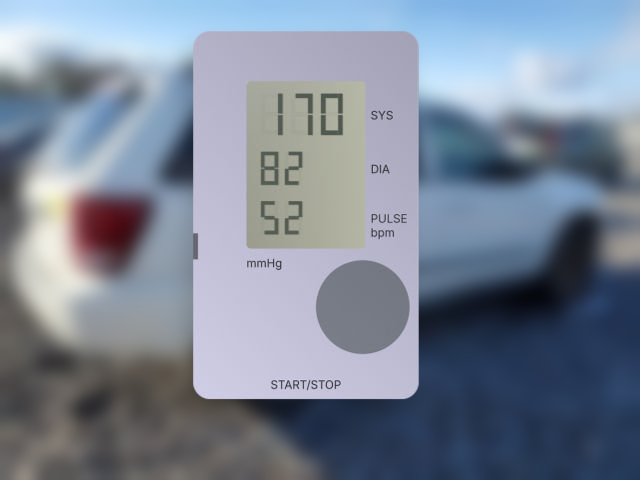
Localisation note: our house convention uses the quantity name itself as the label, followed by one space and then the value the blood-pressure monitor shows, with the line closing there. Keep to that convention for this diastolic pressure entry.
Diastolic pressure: 82 mmHg
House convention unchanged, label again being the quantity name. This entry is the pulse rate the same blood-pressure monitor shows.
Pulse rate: 52 bpm
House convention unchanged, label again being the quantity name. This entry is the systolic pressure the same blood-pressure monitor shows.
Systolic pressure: 170 mmHg
